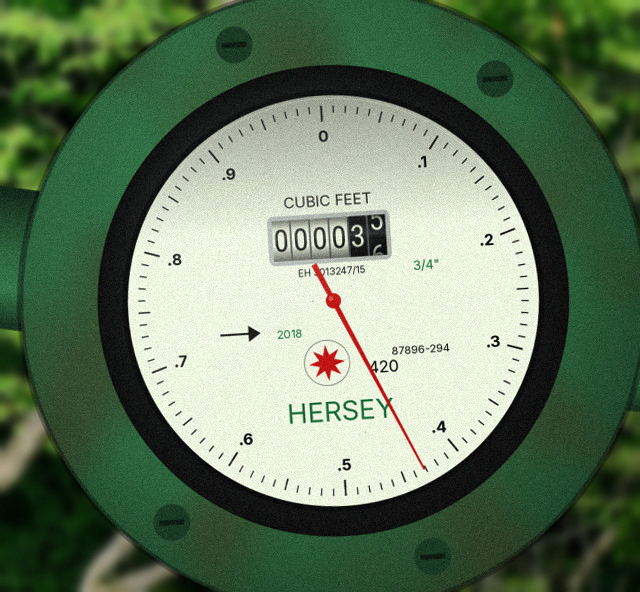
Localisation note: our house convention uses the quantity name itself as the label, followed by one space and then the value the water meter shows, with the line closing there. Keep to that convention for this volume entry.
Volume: 35.43 ft³
